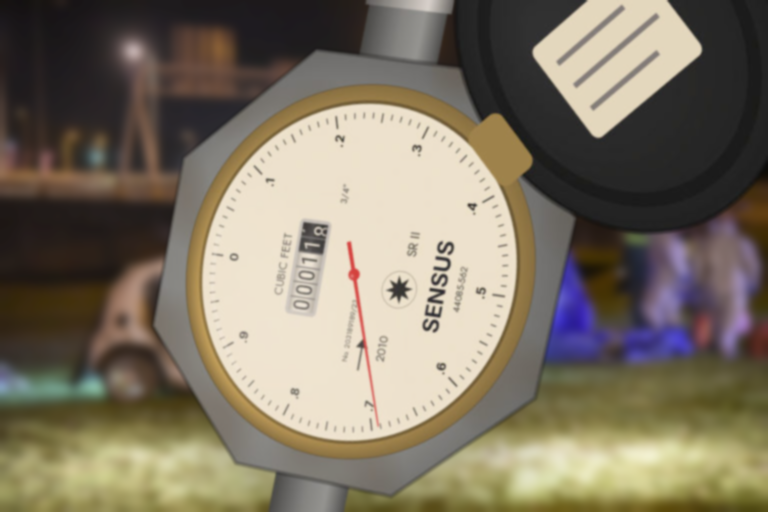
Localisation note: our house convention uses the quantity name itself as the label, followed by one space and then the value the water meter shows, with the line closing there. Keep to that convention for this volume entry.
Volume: 117.69 ft³
